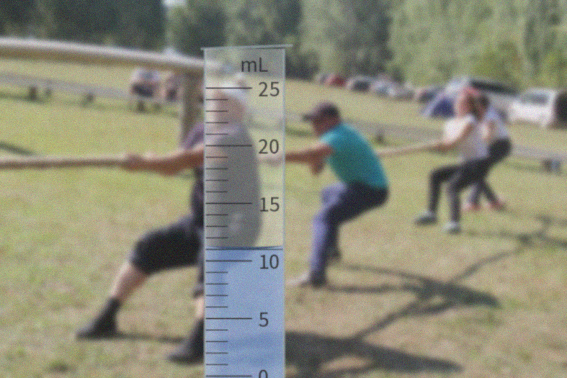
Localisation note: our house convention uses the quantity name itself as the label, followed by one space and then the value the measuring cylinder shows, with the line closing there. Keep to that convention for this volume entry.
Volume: 11 mL
